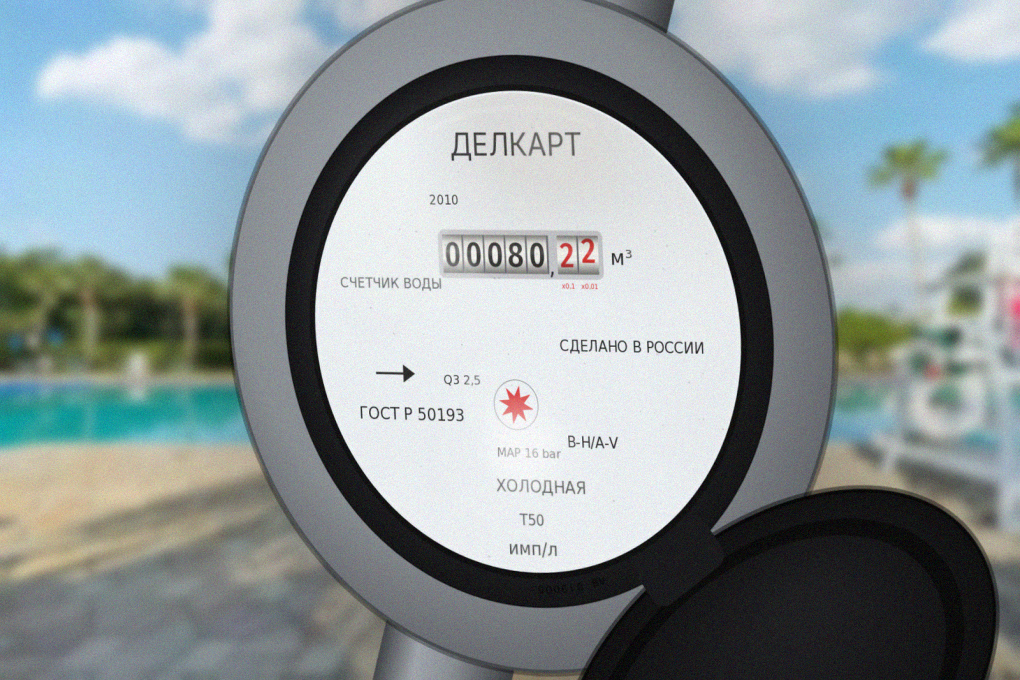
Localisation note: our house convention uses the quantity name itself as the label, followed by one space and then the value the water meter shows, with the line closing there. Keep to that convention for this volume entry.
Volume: 80.22 m³
